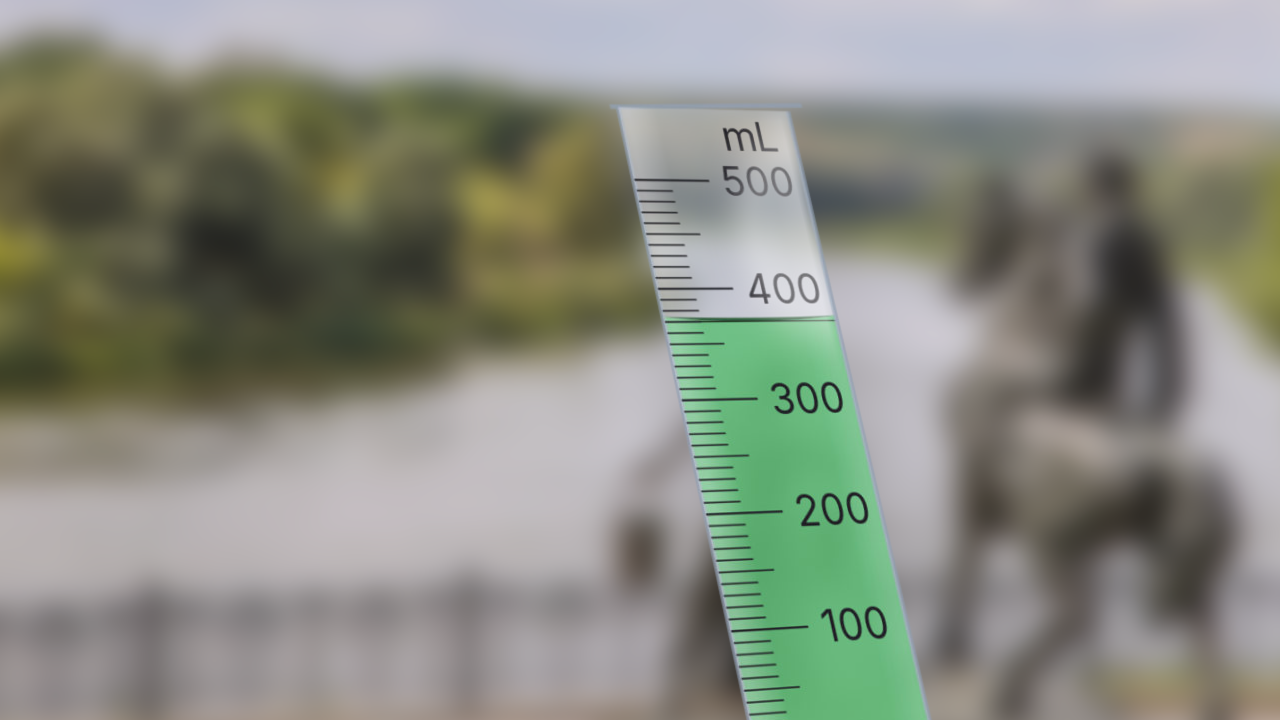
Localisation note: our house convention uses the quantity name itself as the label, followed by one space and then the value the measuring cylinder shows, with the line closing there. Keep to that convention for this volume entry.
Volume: 370 mL
